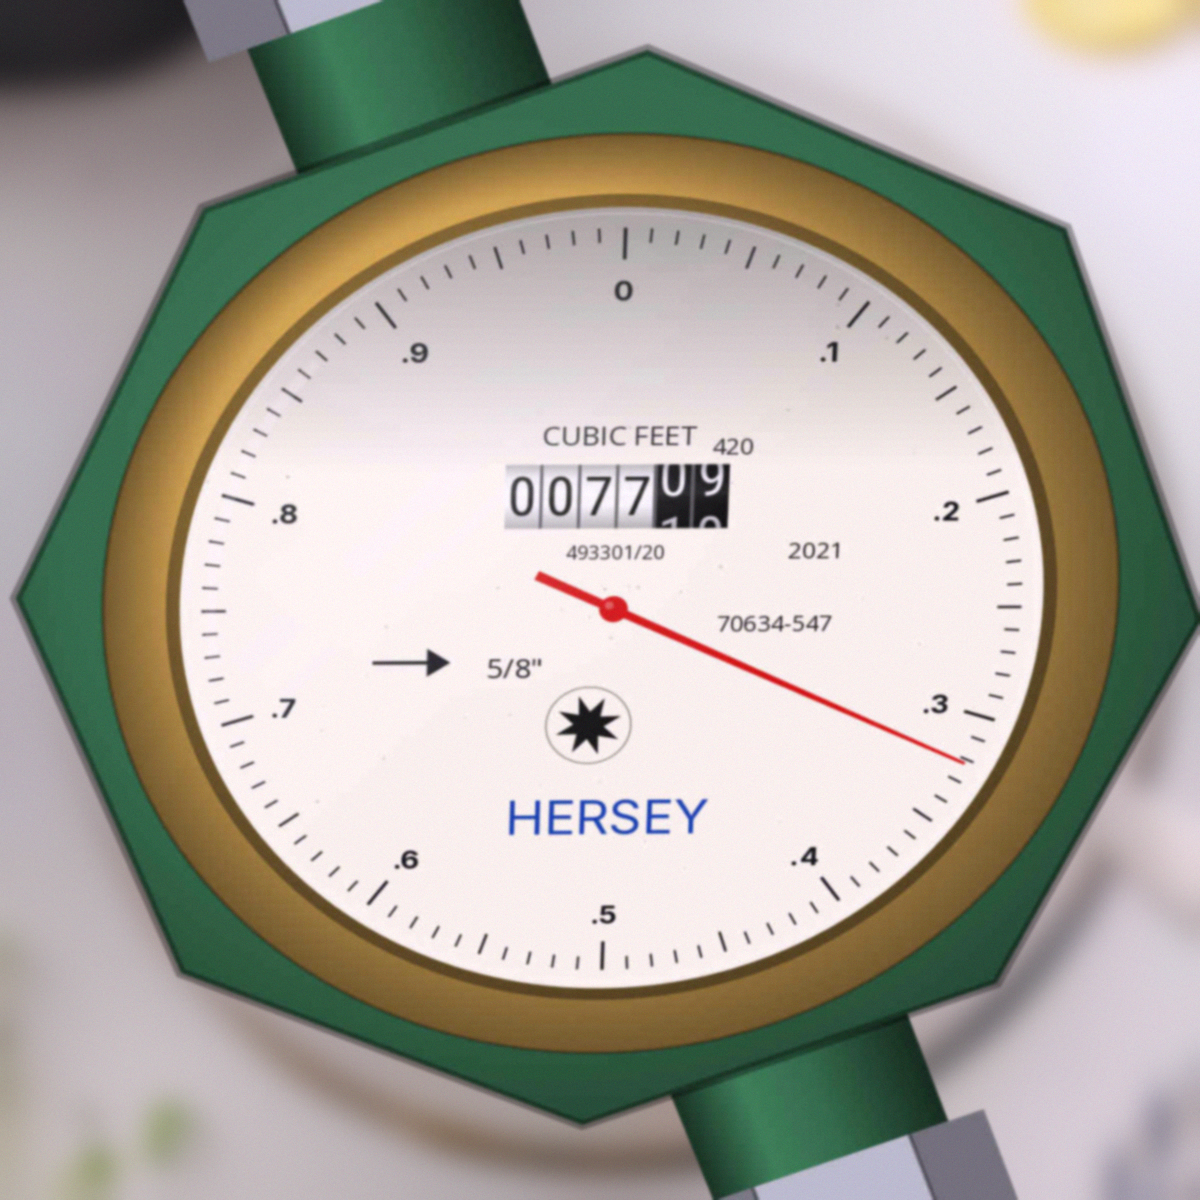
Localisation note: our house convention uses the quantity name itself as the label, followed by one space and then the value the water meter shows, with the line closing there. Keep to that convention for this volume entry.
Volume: 7709.32 ft³
